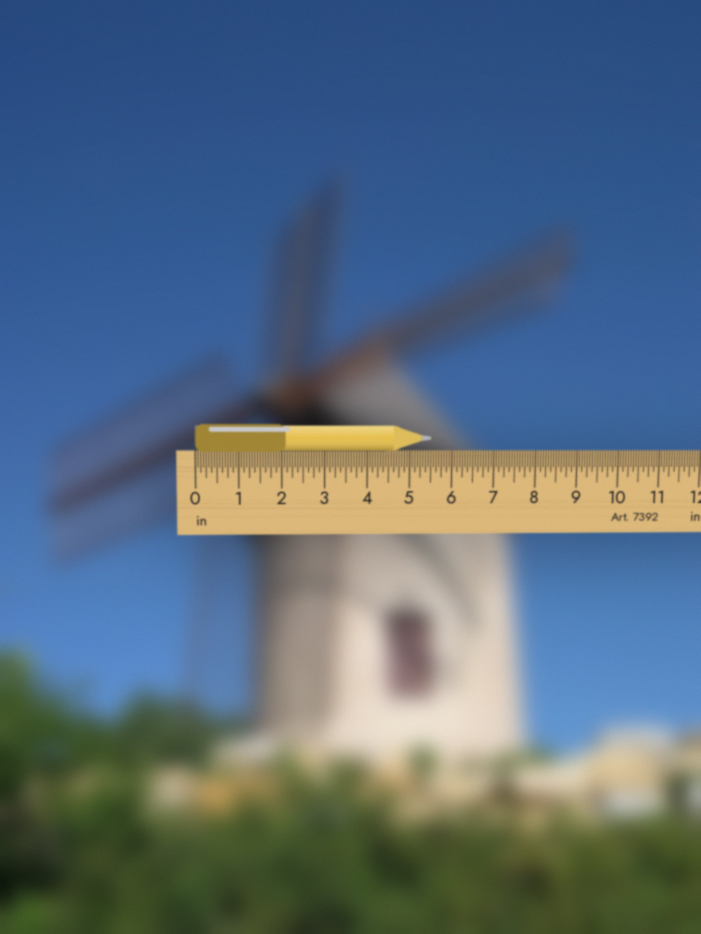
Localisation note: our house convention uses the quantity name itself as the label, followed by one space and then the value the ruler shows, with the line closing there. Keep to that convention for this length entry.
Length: 5.5 in
